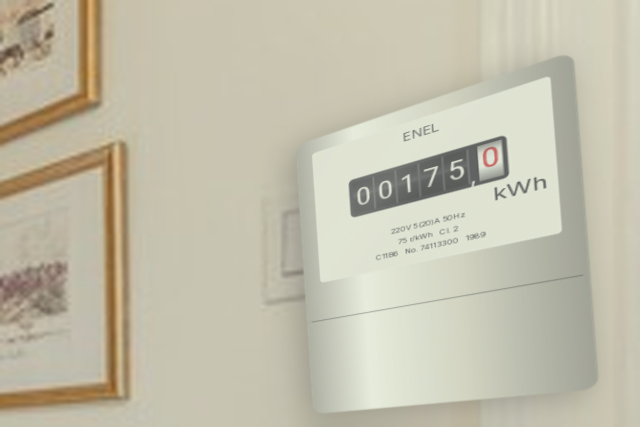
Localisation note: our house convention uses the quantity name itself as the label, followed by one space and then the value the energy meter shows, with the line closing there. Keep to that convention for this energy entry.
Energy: 175.0 kWh
